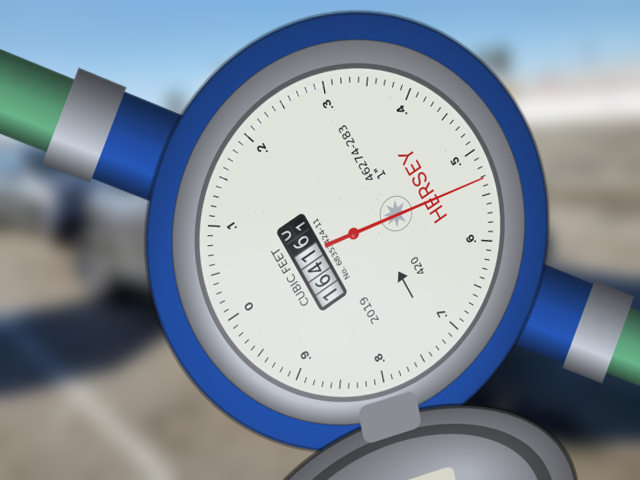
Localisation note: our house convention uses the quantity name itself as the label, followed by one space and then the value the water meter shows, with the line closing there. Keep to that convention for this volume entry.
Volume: 164160.53 ft³
